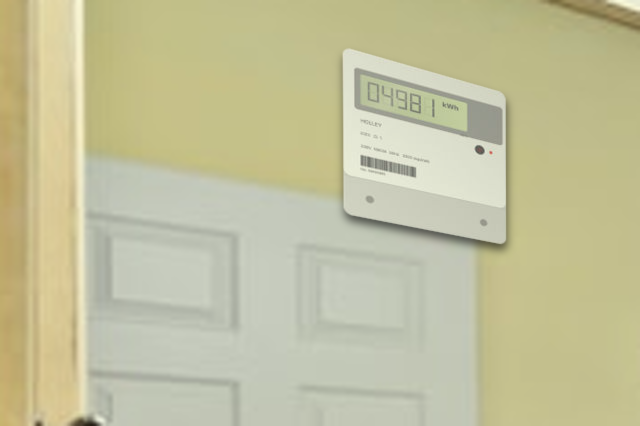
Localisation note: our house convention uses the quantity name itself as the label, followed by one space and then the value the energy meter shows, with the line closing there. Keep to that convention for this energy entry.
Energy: 4981 kWh
